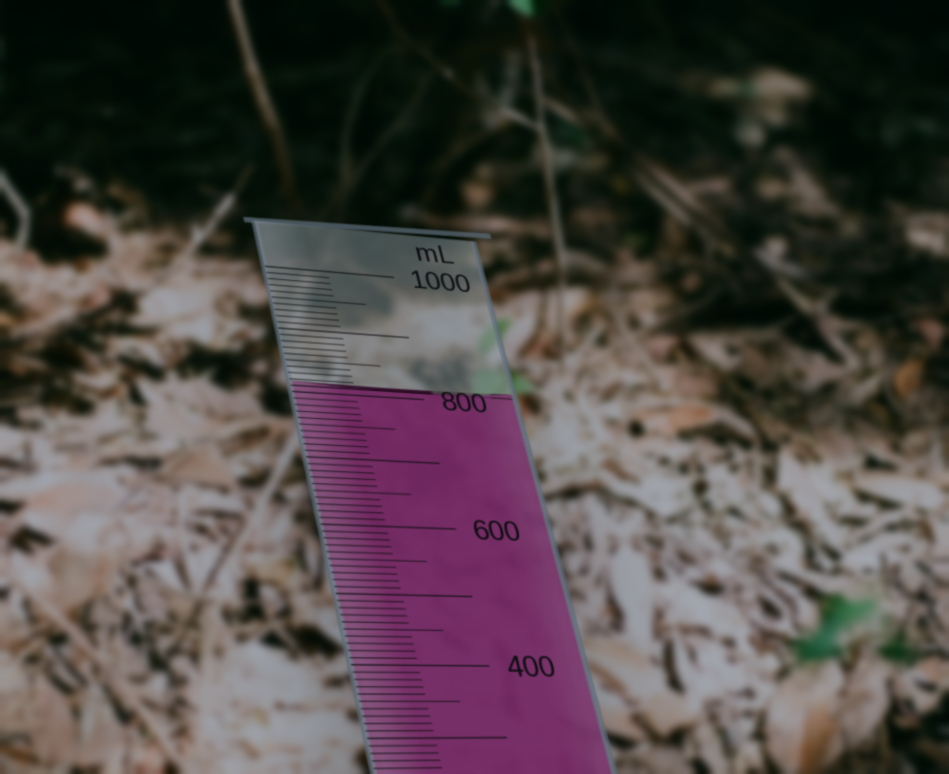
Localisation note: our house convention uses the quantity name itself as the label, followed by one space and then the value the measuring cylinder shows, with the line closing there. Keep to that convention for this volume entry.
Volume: 810 mL
